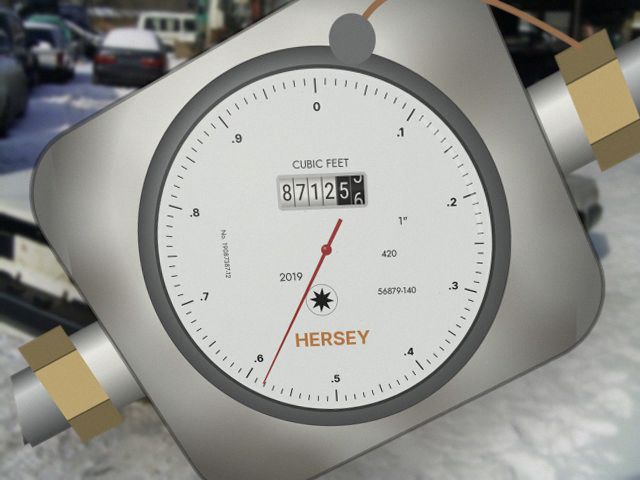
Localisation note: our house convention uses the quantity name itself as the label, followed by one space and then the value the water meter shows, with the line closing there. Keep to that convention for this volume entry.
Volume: 871255.58 ft³
